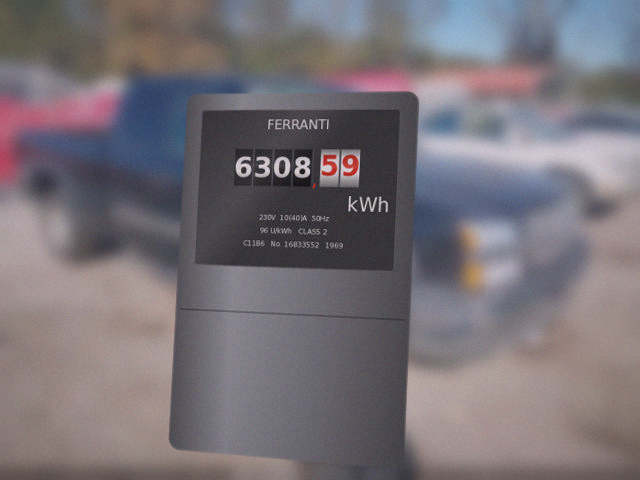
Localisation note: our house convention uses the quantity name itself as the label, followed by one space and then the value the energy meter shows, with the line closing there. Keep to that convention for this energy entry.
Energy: 6308.59 kWh
